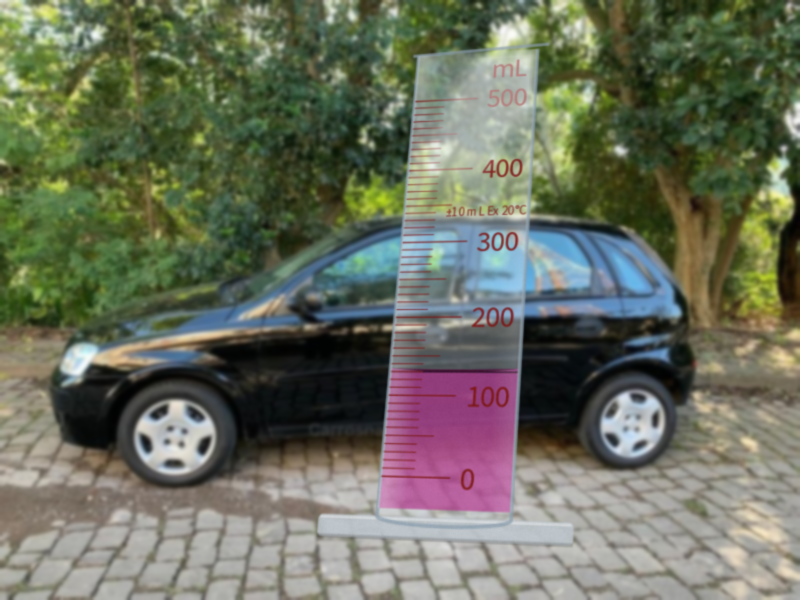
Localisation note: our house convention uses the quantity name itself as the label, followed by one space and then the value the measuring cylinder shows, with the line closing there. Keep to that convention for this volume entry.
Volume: 130 mL
